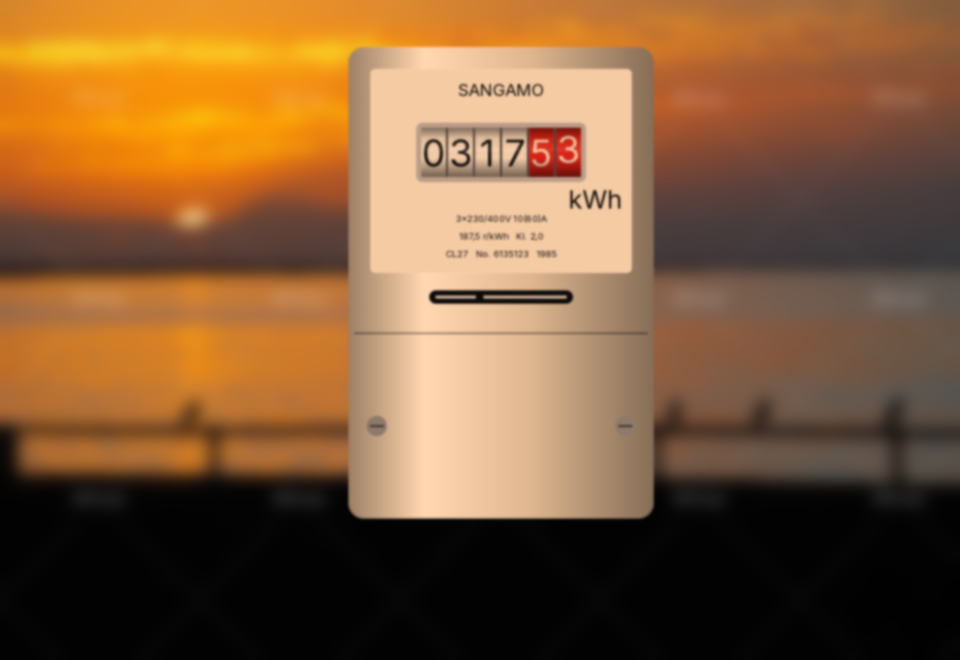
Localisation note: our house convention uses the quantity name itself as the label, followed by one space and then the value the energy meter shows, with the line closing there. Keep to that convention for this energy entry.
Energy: 317.53 kWh
